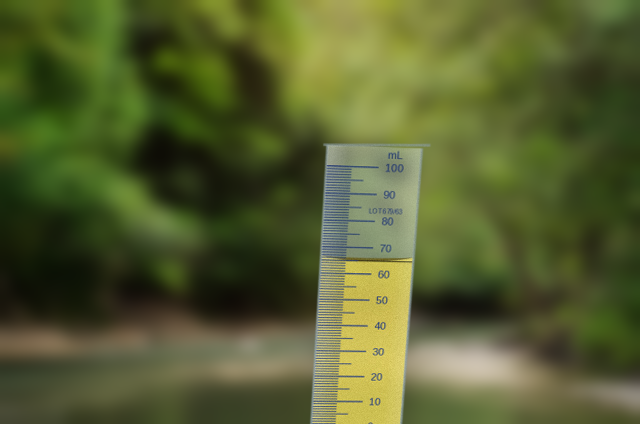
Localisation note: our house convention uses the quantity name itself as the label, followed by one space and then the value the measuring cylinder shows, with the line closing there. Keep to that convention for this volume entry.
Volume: 65 mL
